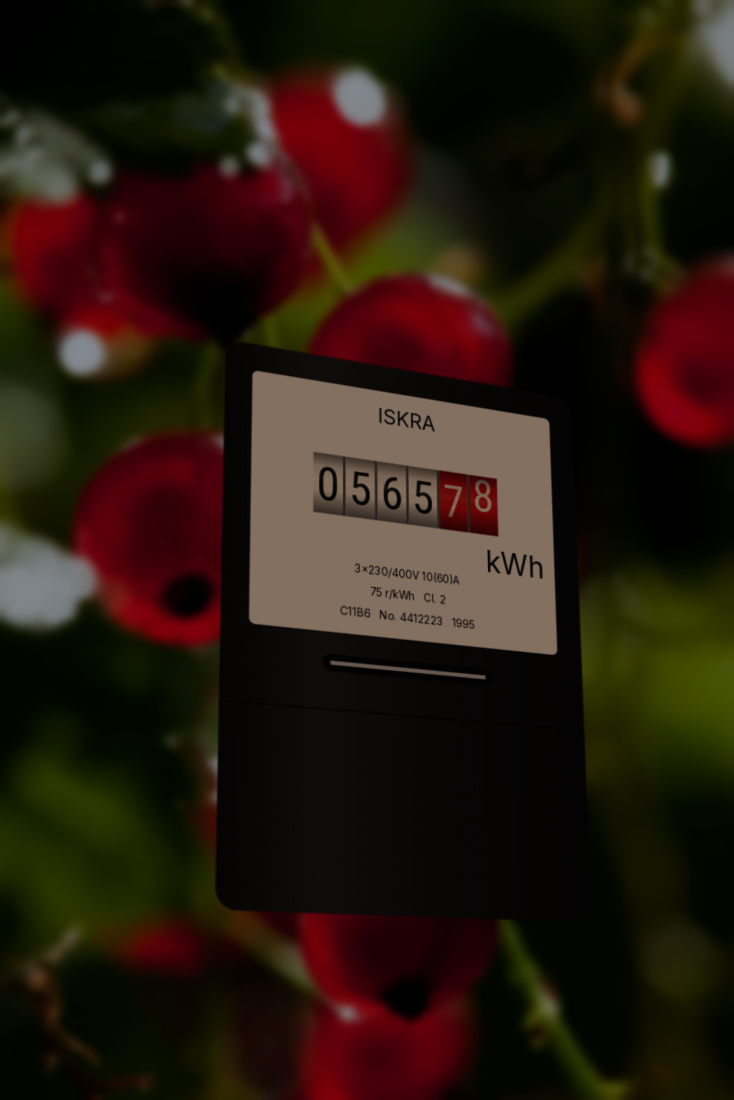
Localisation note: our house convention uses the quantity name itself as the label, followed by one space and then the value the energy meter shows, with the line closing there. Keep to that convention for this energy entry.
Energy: 565.78 kWh
